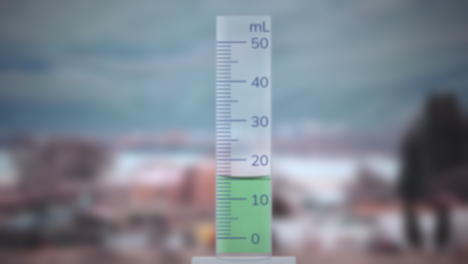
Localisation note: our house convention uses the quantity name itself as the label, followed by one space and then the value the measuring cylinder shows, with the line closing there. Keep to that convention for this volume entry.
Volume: 15 mL
